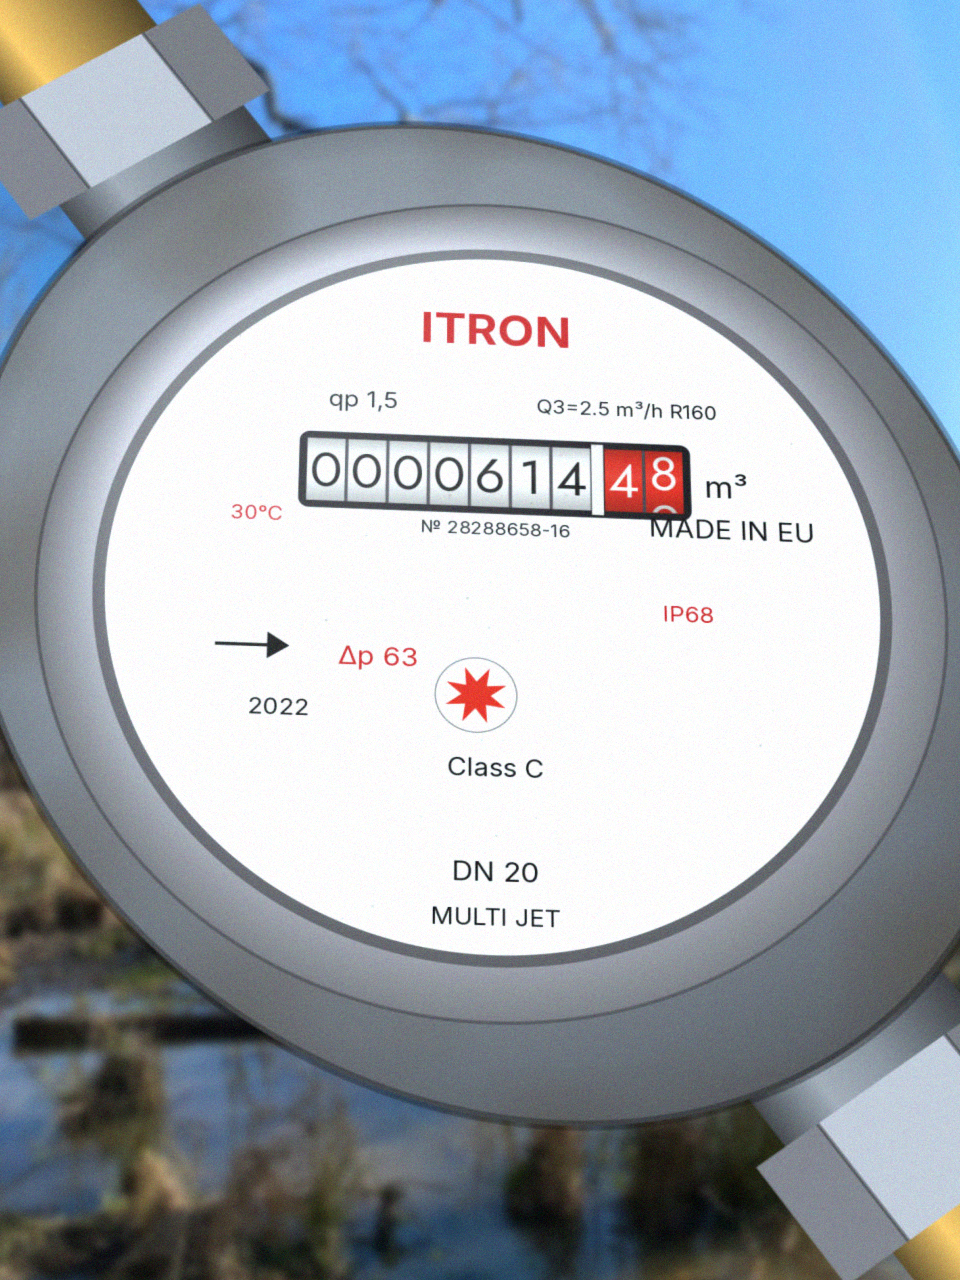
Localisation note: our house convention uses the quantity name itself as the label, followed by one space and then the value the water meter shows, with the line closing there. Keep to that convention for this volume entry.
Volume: 614.48 m³
